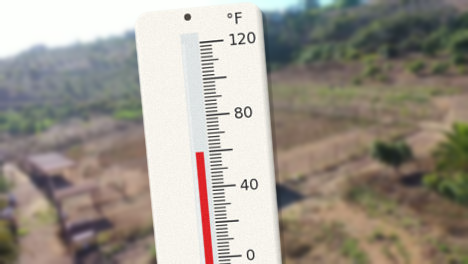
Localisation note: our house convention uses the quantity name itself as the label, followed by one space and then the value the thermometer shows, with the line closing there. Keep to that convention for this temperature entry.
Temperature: 60 °F
